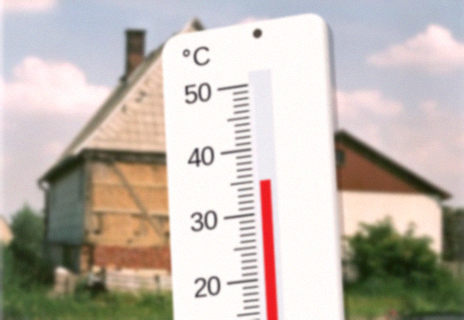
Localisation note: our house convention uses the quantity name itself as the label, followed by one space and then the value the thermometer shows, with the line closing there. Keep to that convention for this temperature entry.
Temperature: 35 °C
